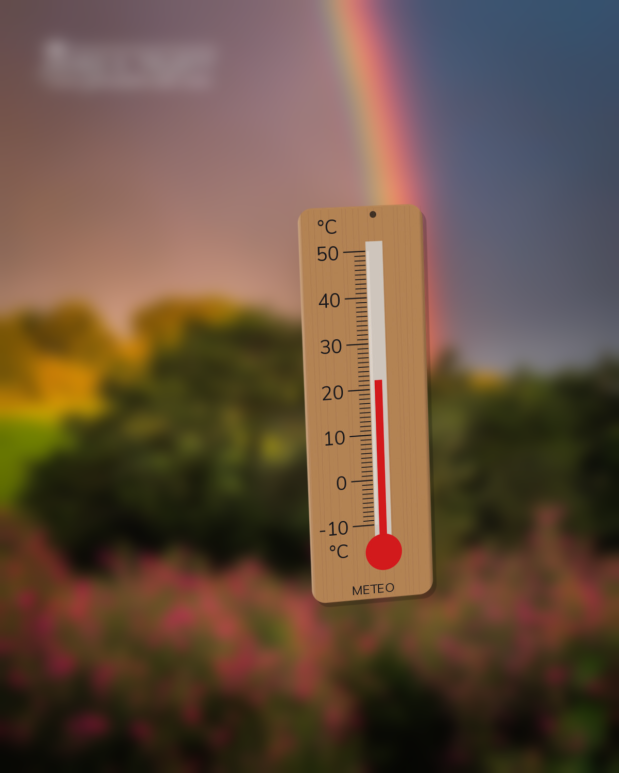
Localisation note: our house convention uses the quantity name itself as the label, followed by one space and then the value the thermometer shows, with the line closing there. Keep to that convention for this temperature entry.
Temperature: 22 °C
